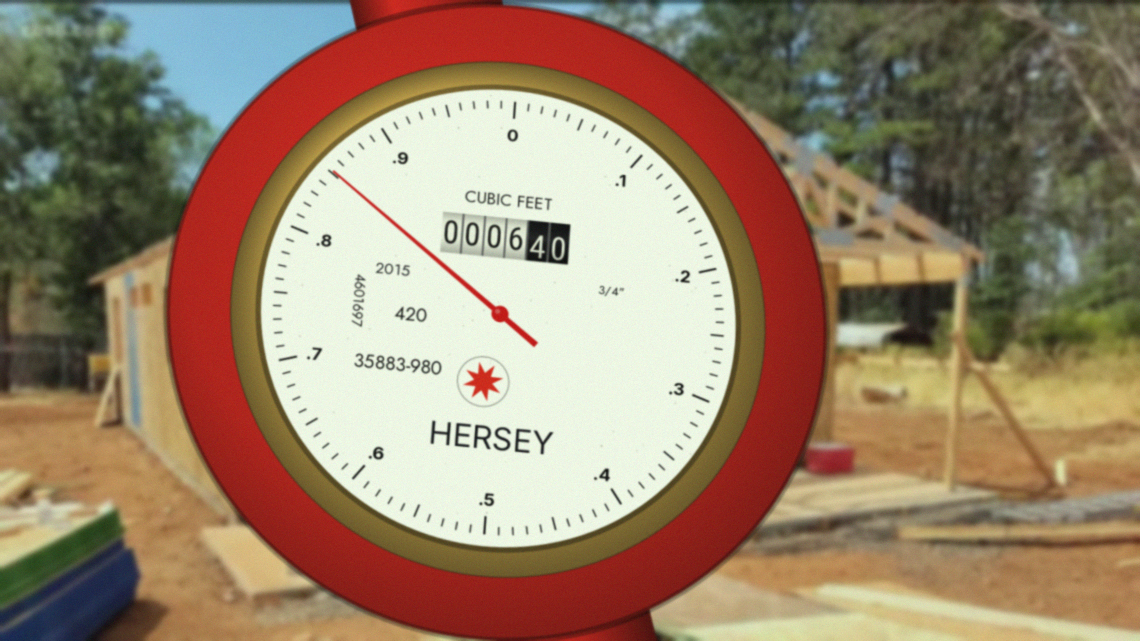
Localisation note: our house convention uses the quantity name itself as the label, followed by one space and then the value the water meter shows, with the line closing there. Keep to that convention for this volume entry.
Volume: 639.85 ft³
